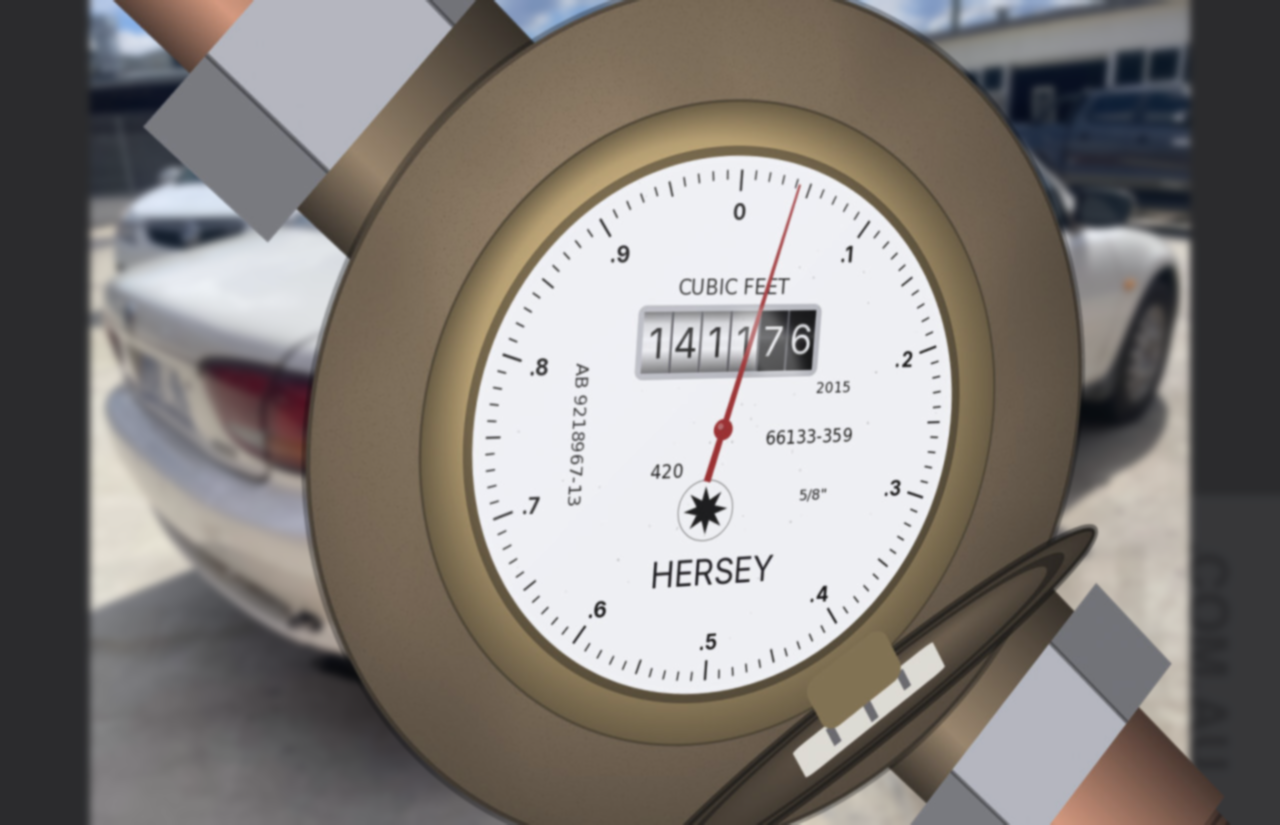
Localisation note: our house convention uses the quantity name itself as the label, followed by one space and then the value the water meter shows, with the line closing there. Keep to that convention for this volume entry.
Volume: 141176.04 ft³
